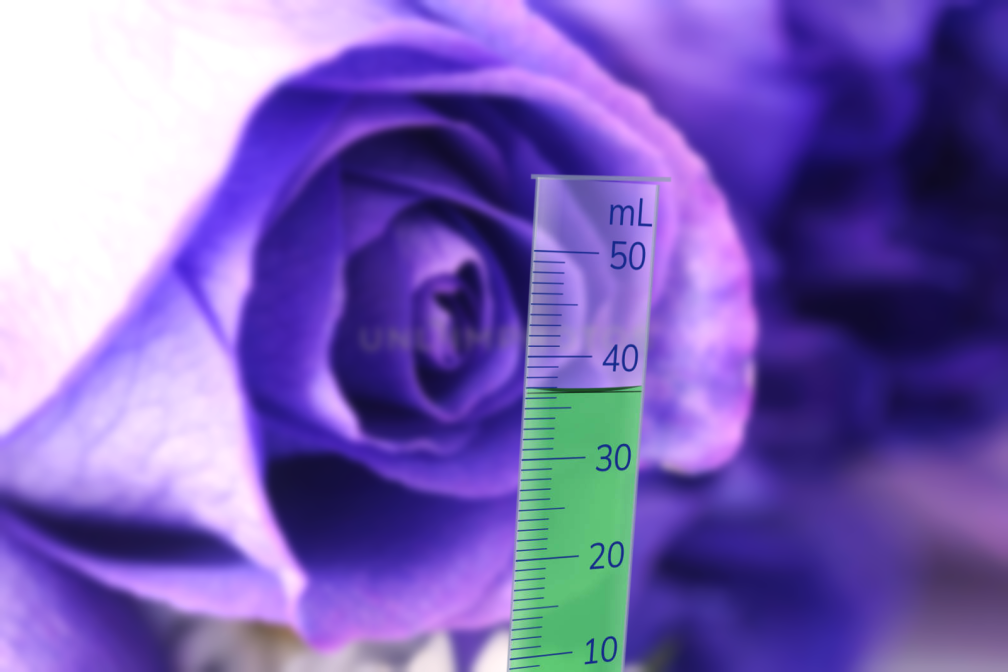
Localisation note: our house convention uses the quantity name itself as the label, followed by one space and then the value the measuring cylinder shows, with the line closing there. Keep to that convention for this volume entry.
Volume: 36.5 mL
